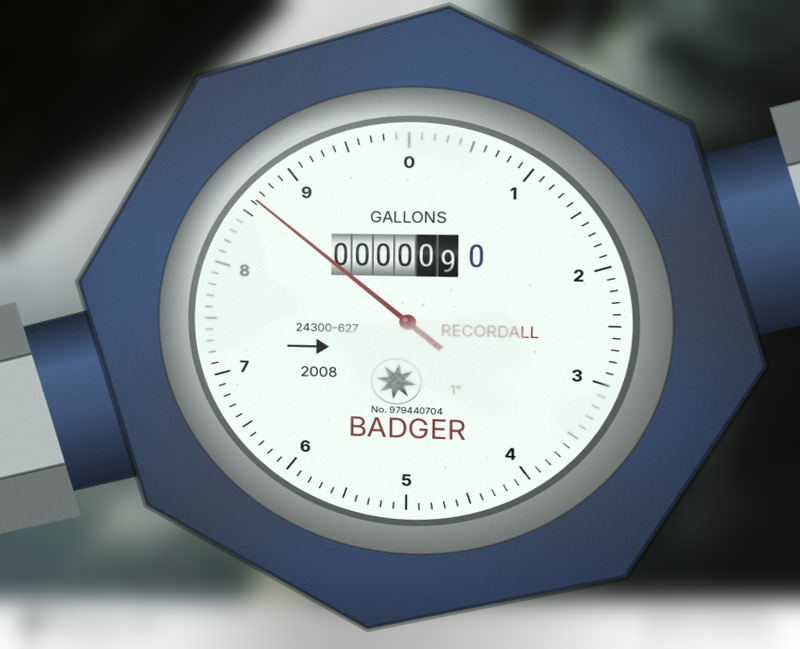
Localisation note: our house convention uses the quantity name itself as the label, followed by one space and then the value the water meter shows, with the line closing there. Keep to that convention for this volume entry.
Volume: 88.6 gal
